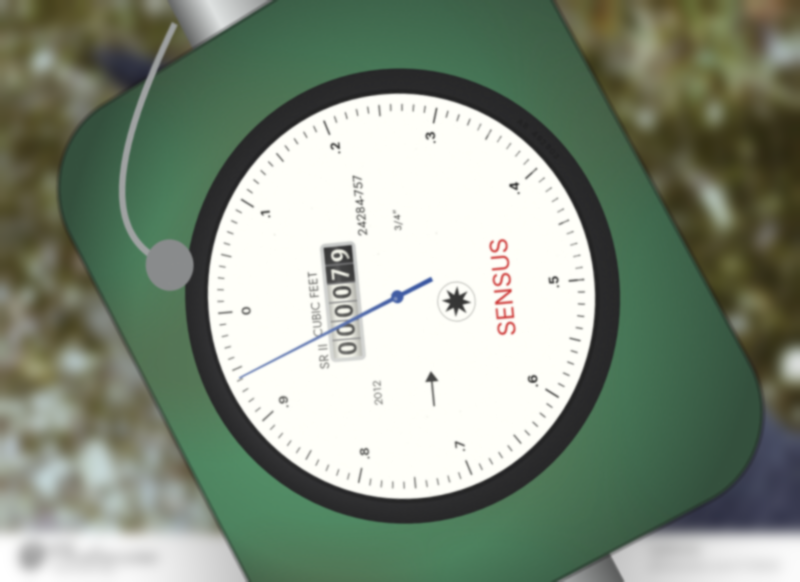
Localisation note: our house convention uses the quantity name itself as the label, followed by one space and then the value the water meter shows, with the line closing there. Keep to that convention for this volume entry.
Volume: 78.94 ft³
